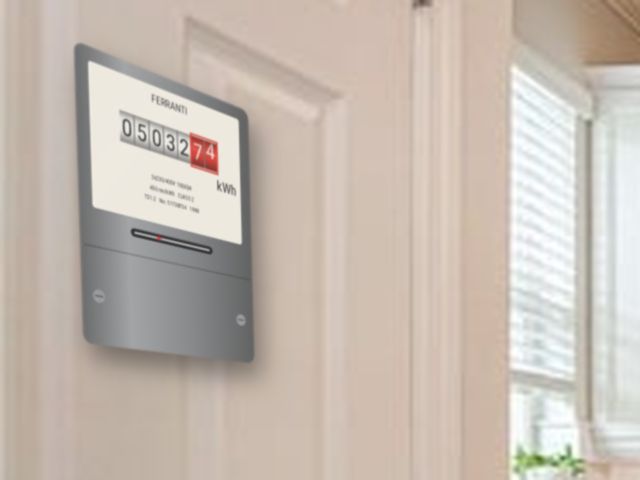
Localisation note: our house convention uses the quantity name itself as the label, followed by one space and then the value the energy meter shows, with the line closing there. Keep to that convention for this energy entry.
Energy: 5032.74 kWh
